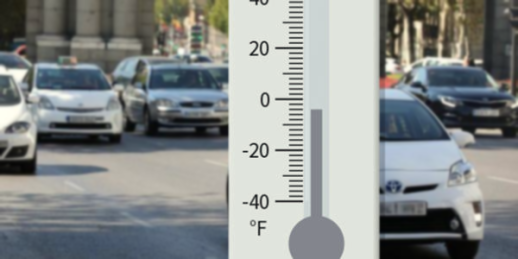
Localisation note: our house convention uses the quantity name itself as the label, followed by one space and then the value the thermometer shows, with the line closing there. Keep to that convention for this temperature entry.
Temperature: -4 °F
